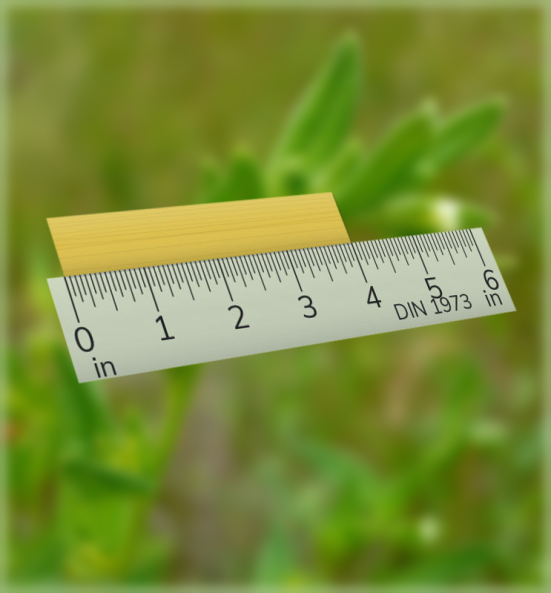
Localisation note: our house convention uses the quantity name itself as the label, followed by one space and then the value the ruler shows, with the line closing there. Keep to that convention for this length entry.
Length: 4 in
